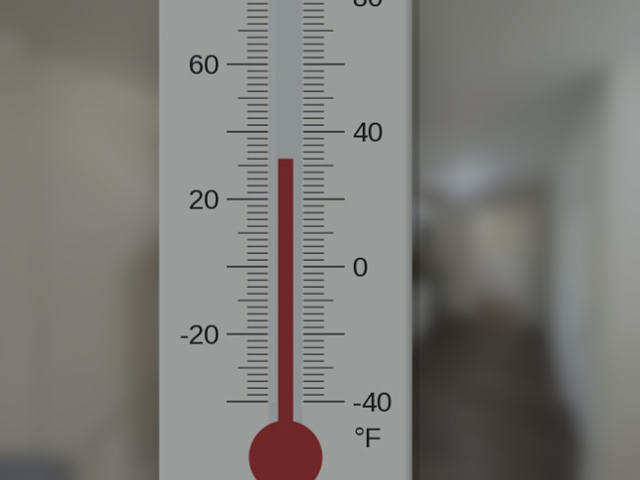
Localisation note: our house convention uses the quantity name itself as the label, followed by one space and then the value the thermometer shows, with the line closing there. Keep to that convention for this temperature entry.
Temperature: 32 °F
